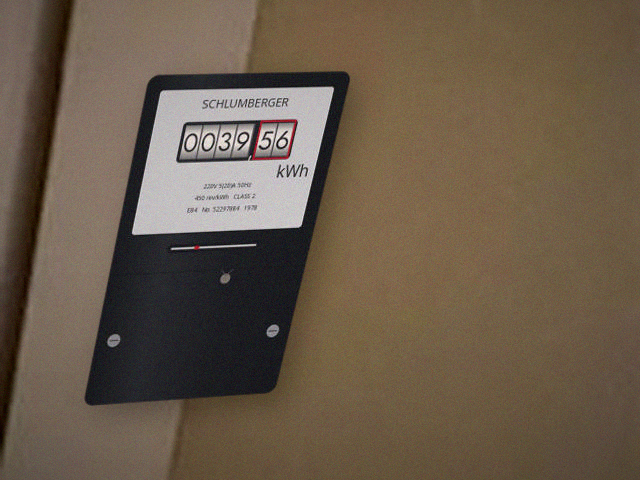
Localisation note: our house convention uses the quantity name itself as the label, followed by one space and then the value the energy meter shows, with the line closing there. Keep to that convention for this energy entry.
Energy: 39.56 kWh
